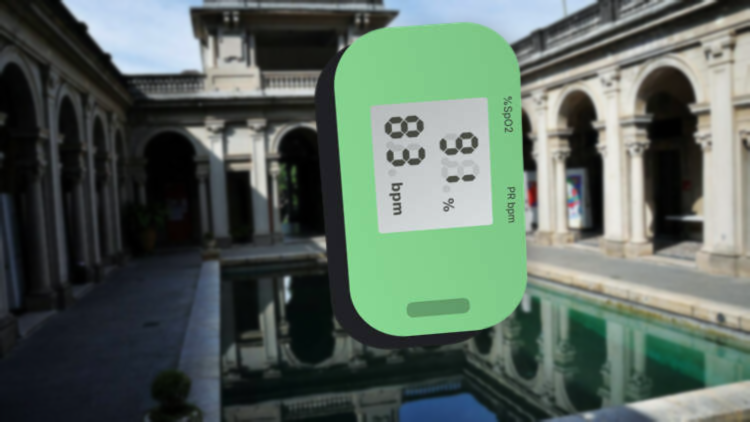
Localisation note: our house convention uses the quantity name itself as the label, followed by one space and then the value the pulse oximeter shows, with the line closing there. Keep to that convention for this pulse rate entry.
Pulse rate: 83 bpm
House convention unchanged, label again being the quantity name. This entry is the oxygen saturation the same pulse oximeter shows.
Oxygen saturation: 91 %
